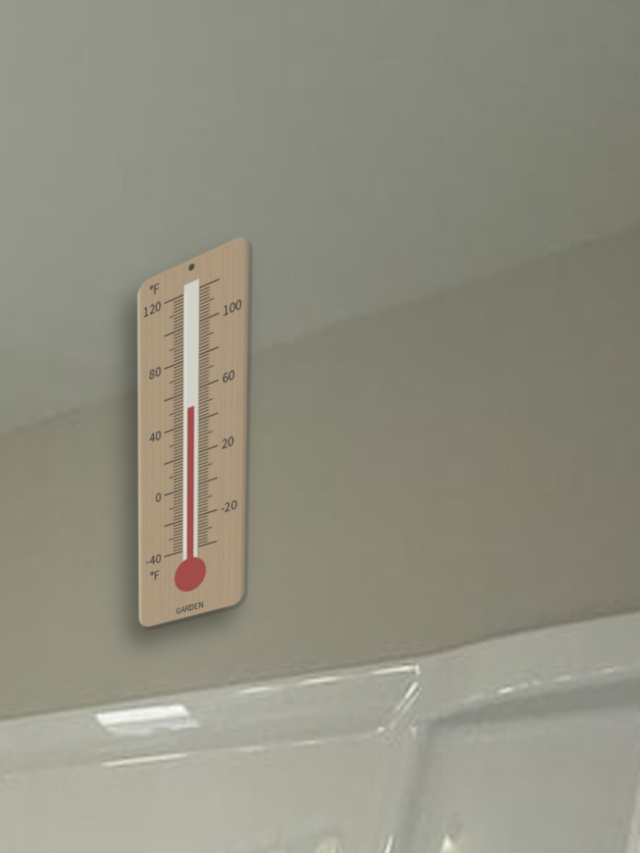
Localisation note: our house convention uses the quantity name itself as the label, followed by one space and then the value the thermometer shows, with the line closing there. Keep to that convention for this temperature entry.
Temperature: 50 °F
